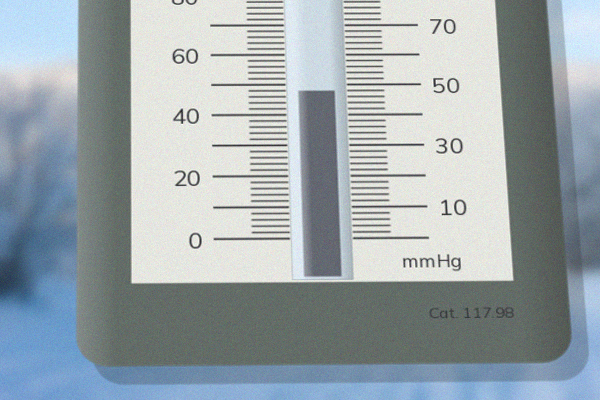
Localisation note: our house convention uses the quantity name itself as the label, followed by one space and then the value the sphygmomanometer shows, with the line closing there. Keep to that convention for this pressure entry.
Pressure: 48 mmHg
